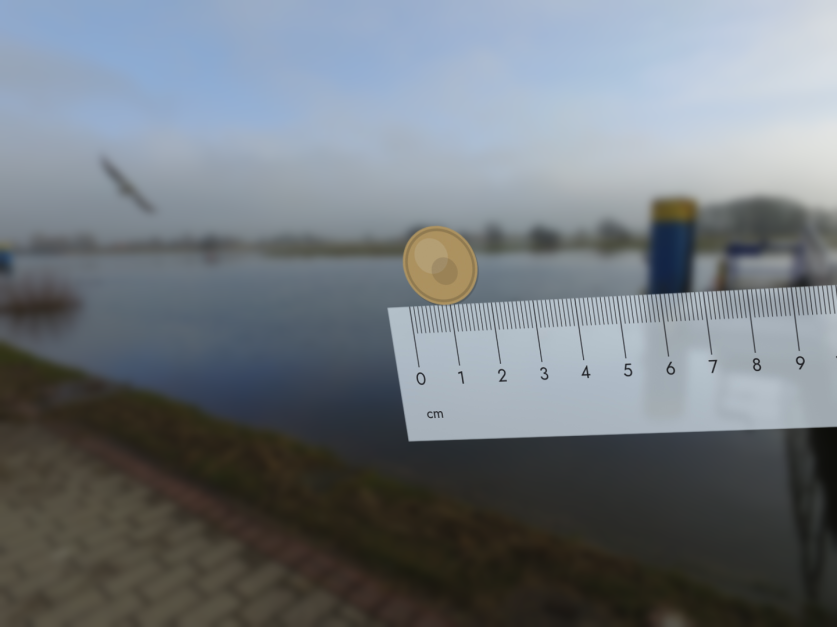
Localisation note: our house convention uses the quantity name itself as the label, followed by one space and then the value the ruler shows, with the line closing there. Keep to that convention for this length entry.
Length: 1.8 cm
